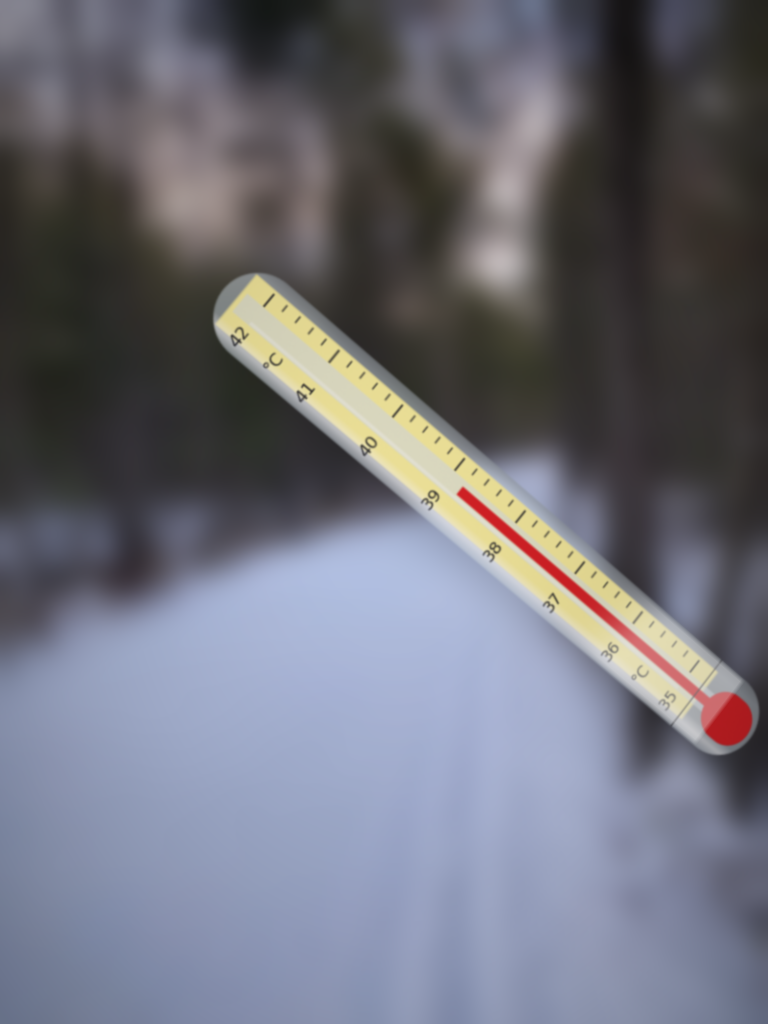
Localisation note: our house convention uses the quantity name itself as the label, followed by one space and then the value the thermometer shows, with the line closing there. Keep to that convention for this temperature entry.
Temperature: 38.8 °C
